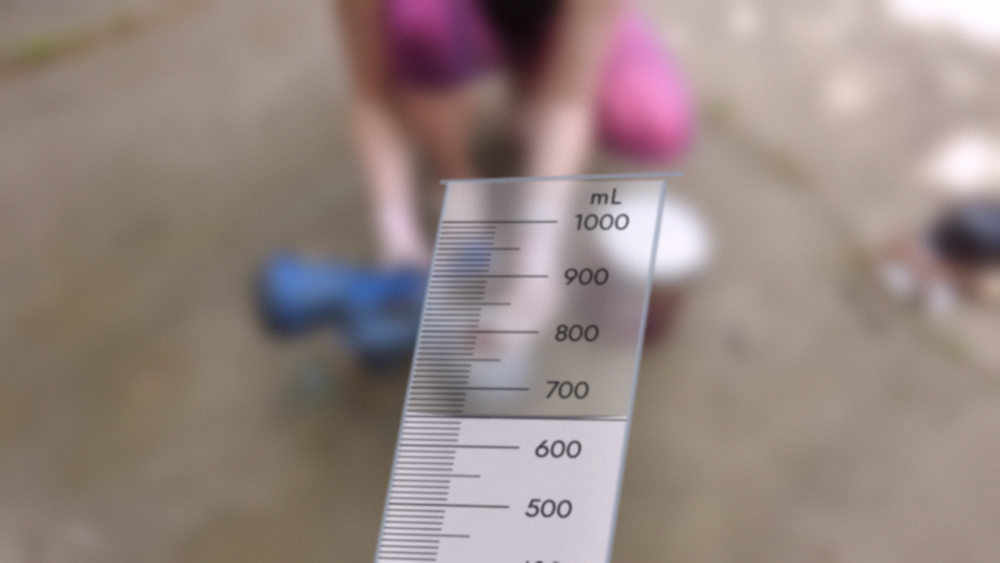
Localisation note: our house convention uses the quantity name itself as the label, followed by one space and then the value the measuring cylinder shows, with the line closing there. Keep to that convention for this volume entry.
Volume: 650 mL
